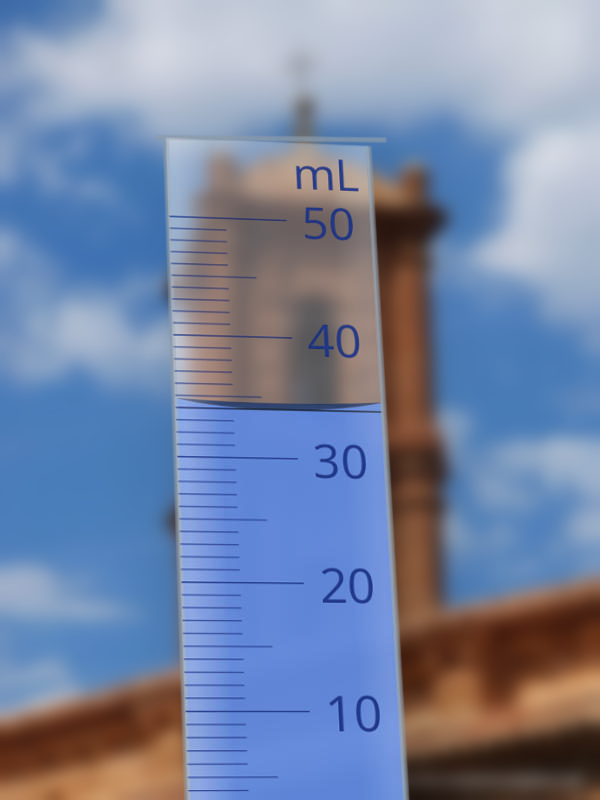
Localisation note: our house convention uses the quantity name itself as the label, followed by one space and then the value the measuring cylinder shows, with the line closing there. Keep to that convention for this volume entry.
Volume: 34 mL
